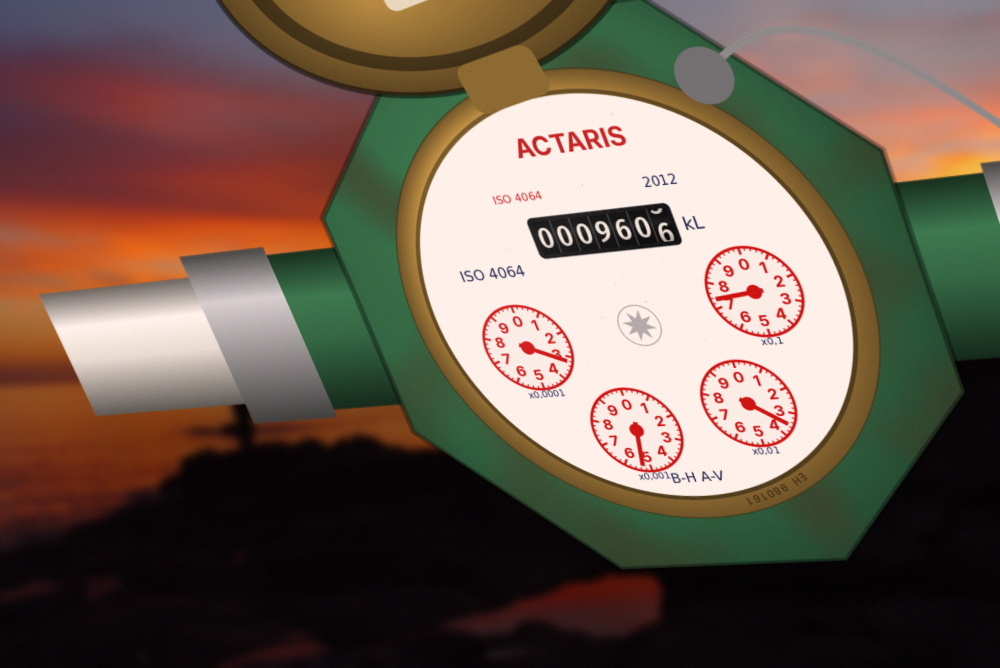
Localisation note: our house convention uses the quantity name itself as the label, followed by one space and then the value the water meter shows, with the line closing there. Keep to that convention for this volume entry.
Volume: 9605.7353 kL
